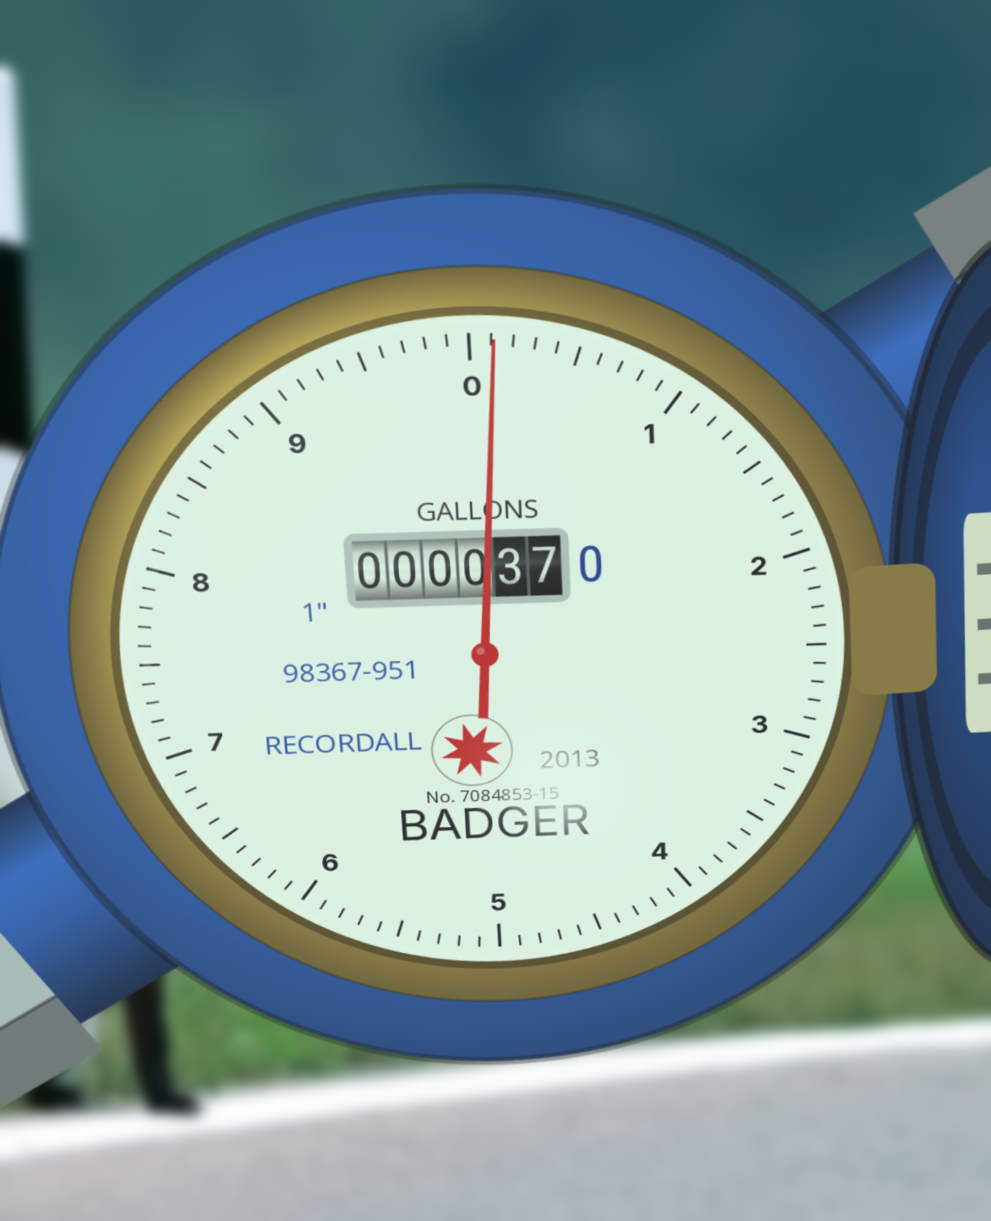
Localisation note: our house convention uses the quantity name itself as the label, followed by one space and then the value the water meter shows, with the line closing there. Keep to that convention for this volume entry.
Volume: 370.1 gal
